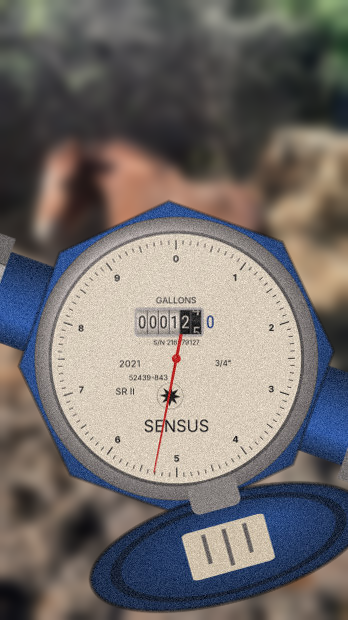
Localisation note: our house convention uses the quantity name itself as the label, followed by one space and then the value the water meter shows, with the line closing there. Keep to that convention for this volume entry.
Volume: 1245.3 gal
